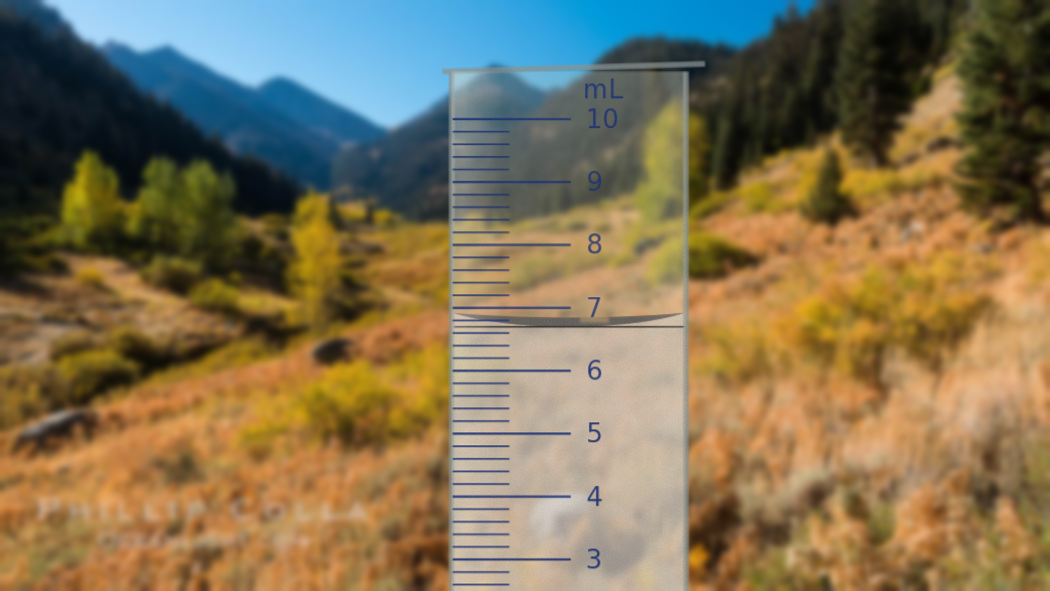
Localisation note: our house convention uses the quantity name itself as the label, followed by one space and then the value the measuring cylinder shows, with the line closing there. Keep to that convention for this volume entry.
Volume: 6.7 mL
